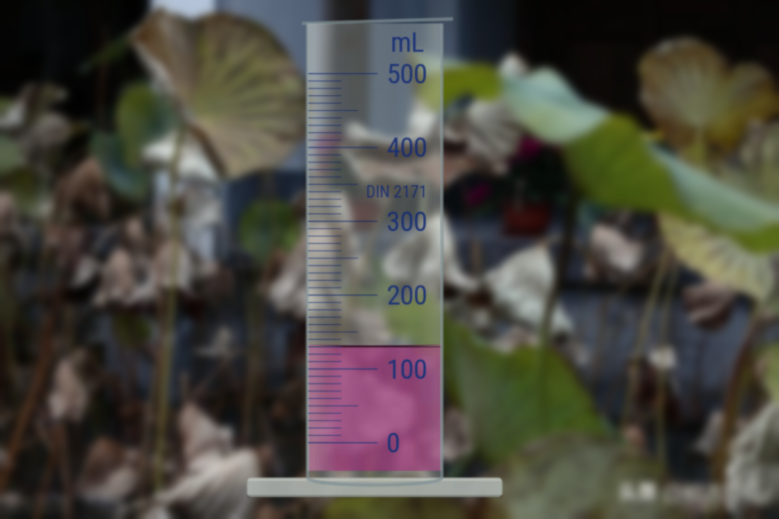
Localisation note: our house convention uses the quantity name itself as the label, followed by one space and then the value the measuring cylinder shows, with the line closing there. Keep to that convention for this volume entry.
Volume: 130 mL
